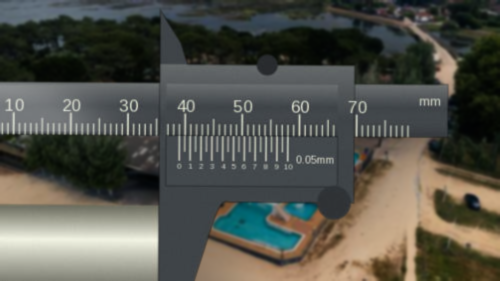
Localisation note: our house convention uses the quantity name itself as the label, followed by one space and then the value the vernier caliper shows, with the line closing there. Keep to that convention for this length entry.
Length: 39.0 mm
